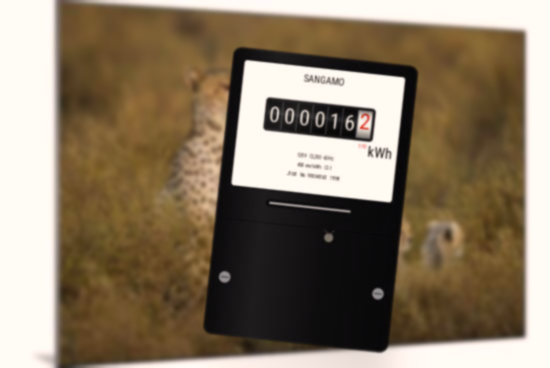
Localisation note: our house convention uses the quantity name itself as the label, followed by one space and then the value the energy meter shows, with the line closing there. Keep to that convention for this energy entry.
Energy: 16.2 kWh
